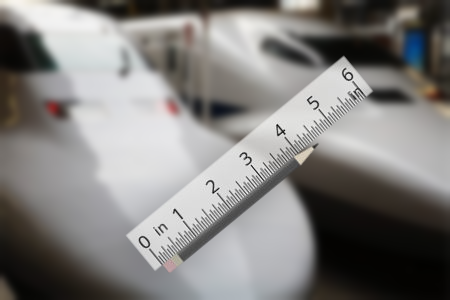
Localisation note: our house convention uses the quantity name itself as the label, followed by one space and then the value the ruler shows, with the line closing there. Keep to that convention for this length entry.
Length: 4.5 in
